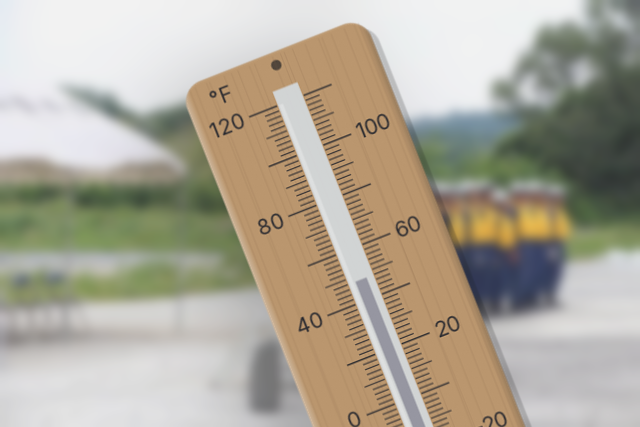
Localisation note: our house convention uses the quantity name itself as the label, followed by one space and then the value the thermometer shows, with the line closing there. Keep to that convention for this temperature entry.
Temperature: 48 °F
